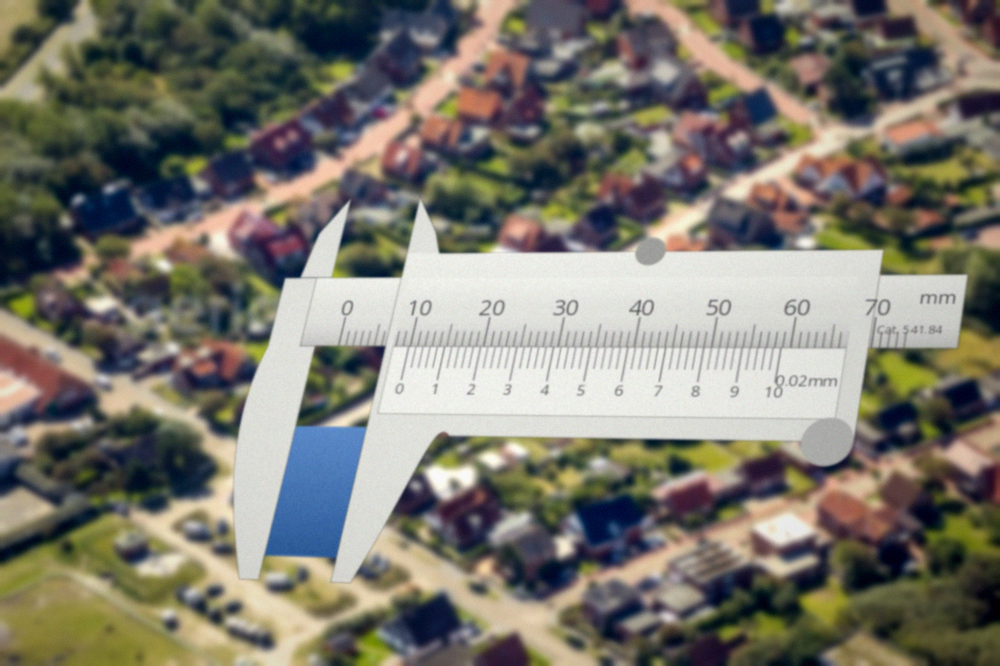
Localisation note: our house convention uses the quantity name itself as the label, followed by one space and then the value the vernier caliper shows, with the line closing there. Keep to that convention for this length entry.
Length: 9.8 mm
